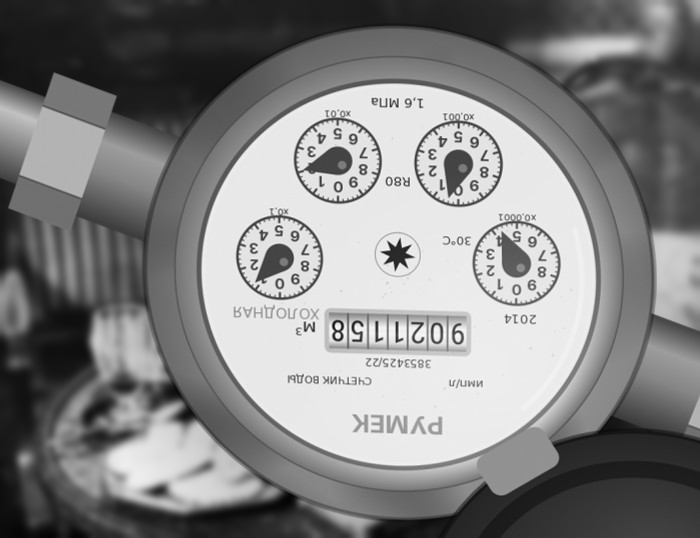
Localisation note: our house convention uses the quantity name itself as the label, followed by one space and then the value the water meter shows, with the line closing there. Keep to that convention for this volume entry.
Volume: 9021158.1204 m³
